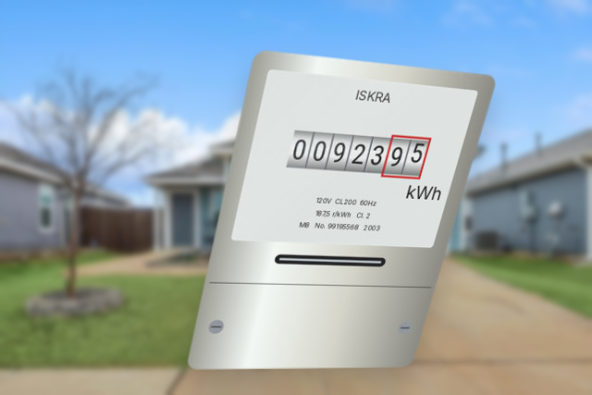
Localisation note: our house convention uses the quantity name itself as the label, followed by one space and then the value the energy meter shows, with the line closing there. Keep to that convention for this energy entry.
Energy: 923.95 kWh
